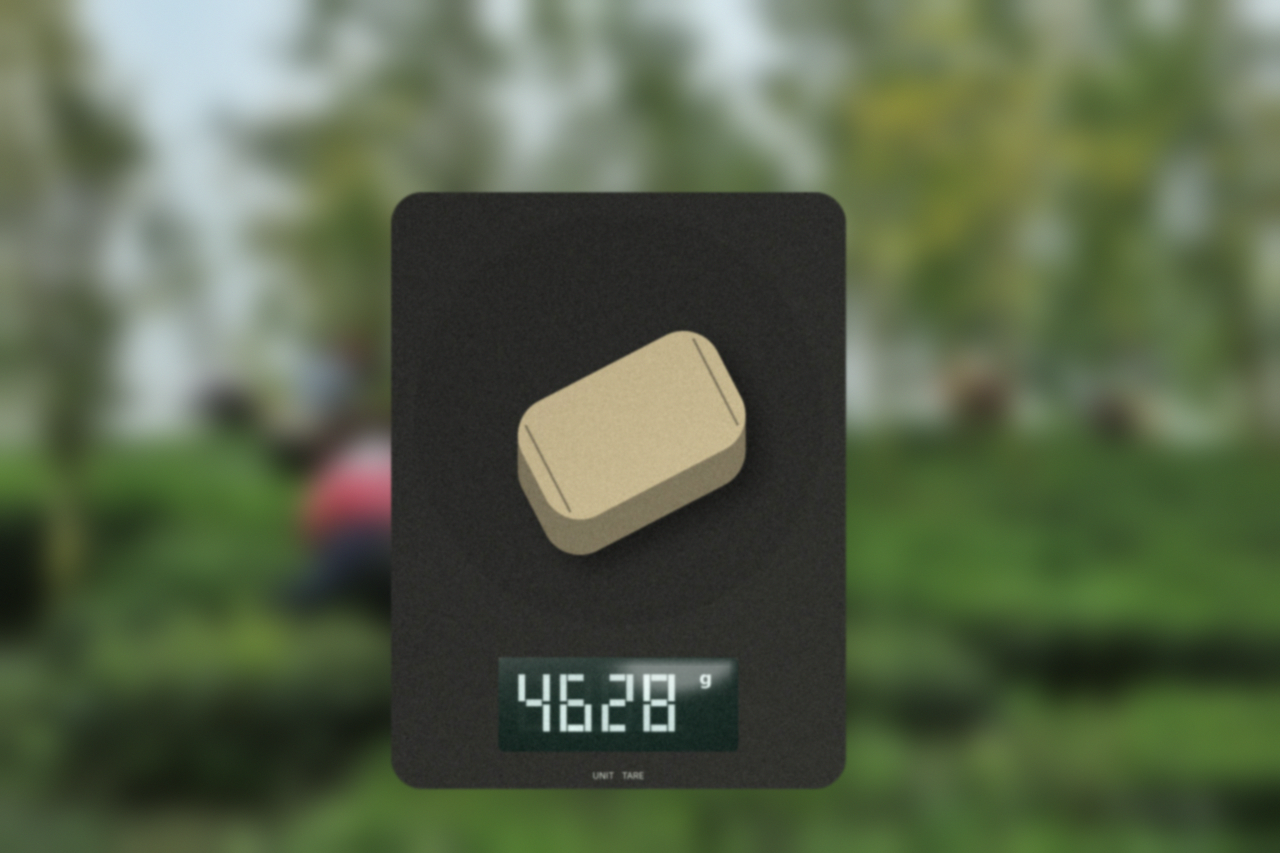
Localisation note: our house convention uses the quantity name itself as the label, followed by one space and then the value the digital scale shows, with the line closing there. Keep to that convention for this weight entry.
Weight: 4628 g
